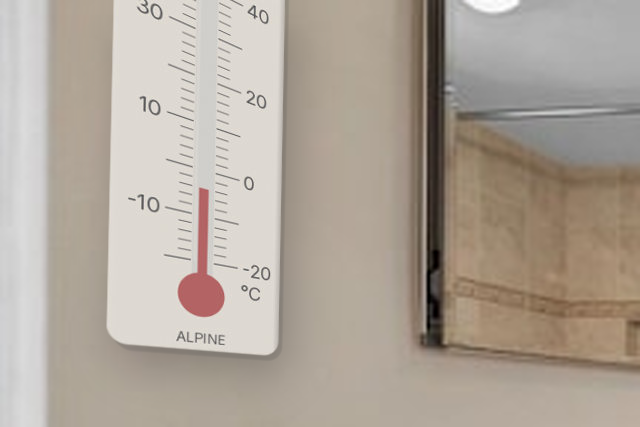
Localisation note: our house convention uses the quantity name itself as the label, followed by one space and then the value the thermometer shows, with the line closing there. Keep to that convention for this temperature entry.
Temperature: -4 °C
